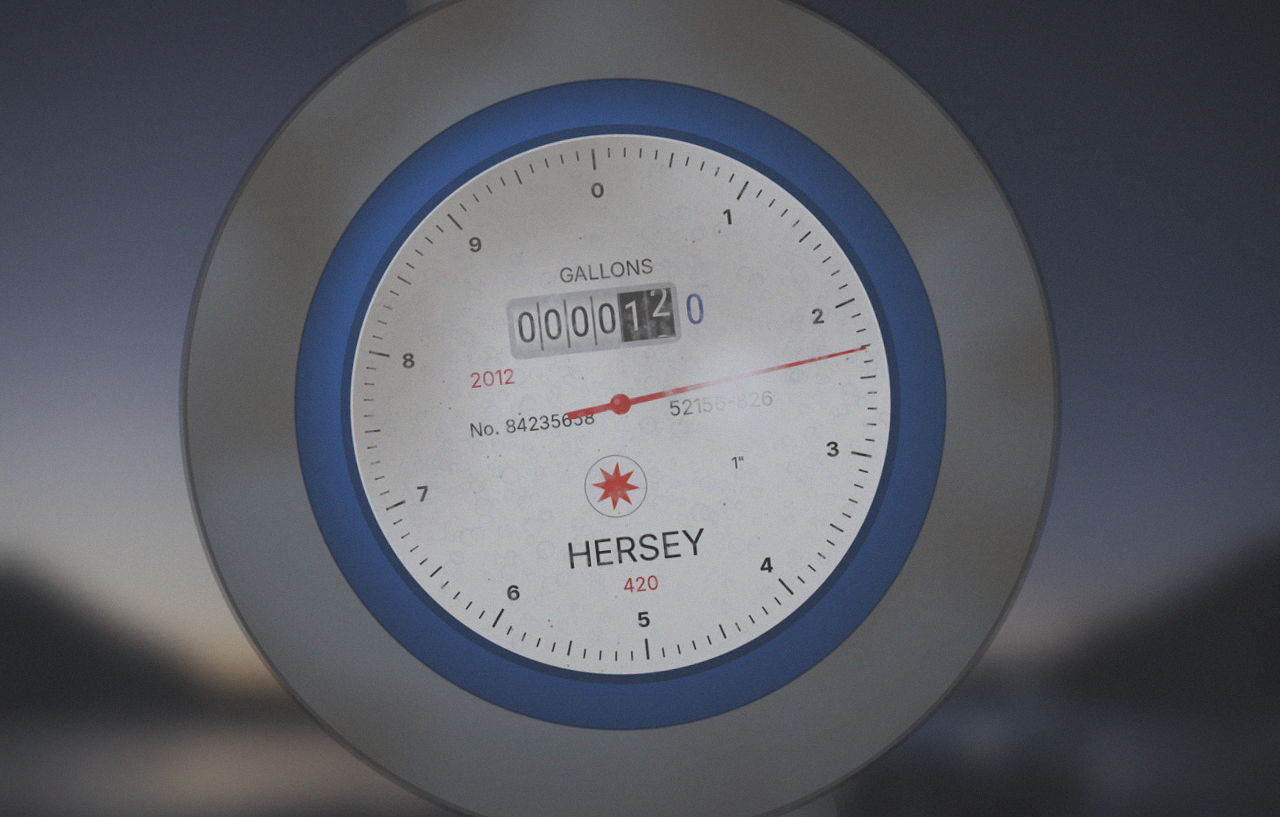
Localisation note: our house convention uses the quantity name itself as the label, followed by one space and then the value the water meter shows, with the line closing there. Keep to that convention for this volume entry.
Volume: 122.3 gal
